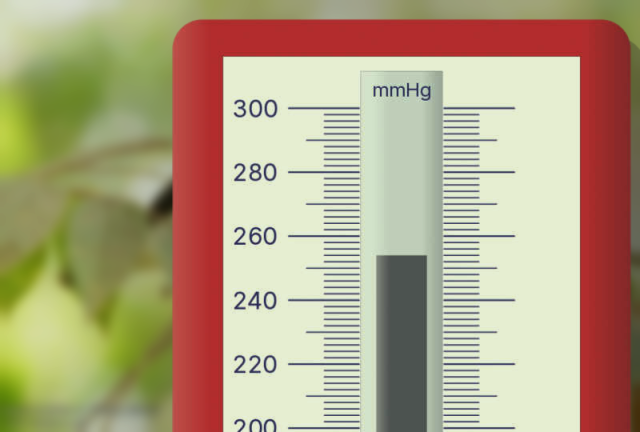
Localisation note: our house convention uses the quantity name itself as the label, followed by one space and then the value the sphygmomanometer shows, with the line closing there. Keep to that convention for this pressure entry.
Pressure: 254 mmHg
